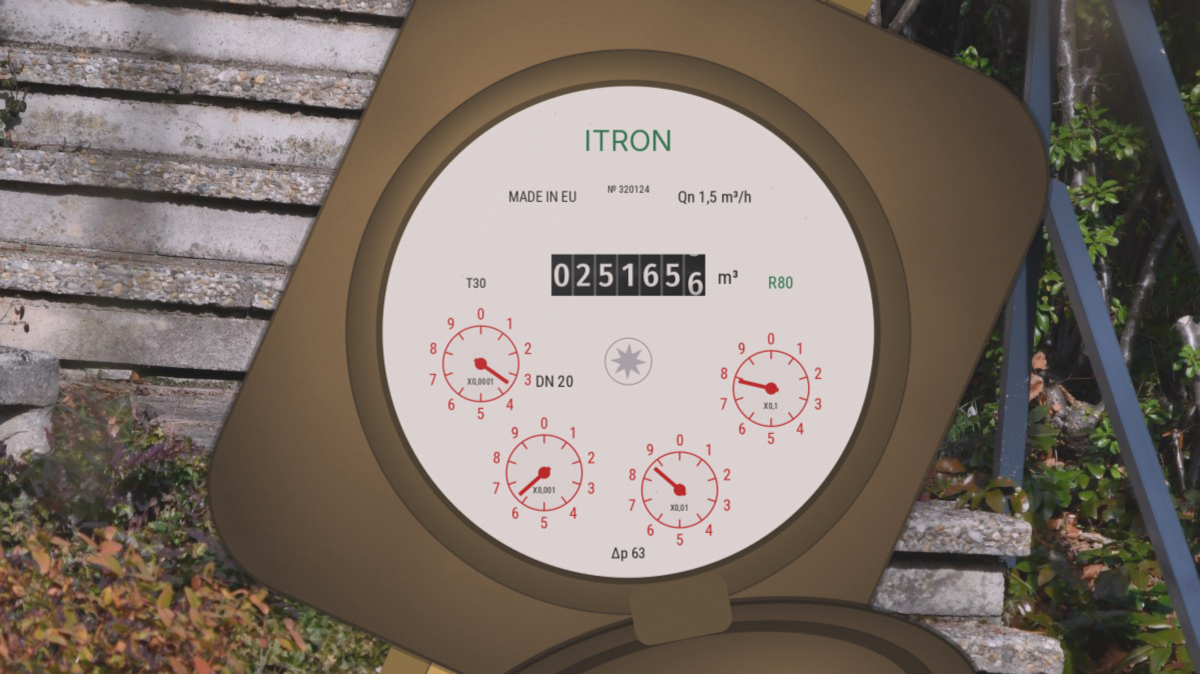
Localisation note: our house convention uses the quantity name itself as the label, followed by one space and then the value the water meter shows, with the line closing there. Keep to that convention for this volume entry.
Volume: 251655.7863 m³
